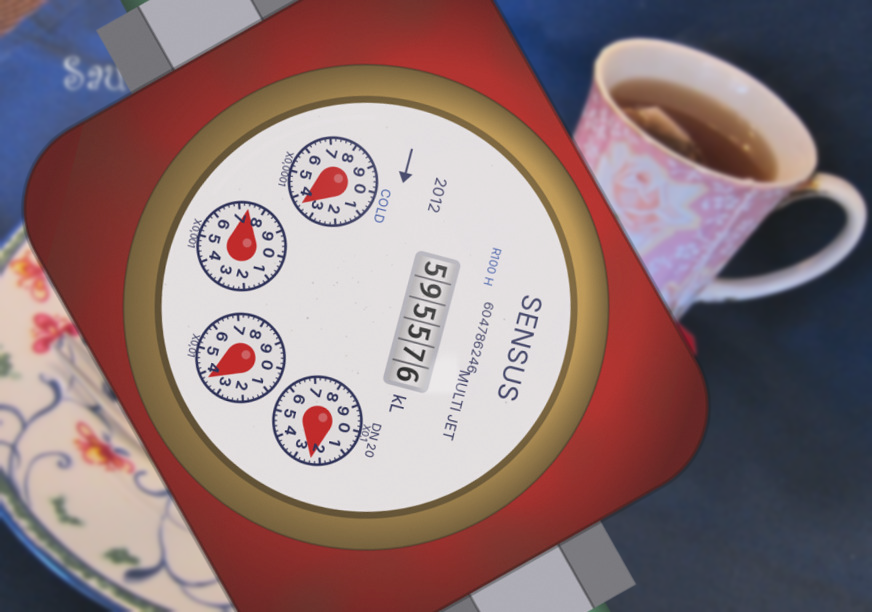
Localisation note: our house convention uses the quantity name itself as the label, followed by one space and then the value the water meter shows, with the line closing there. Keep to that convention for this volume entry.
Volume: 595576.2373 kL
